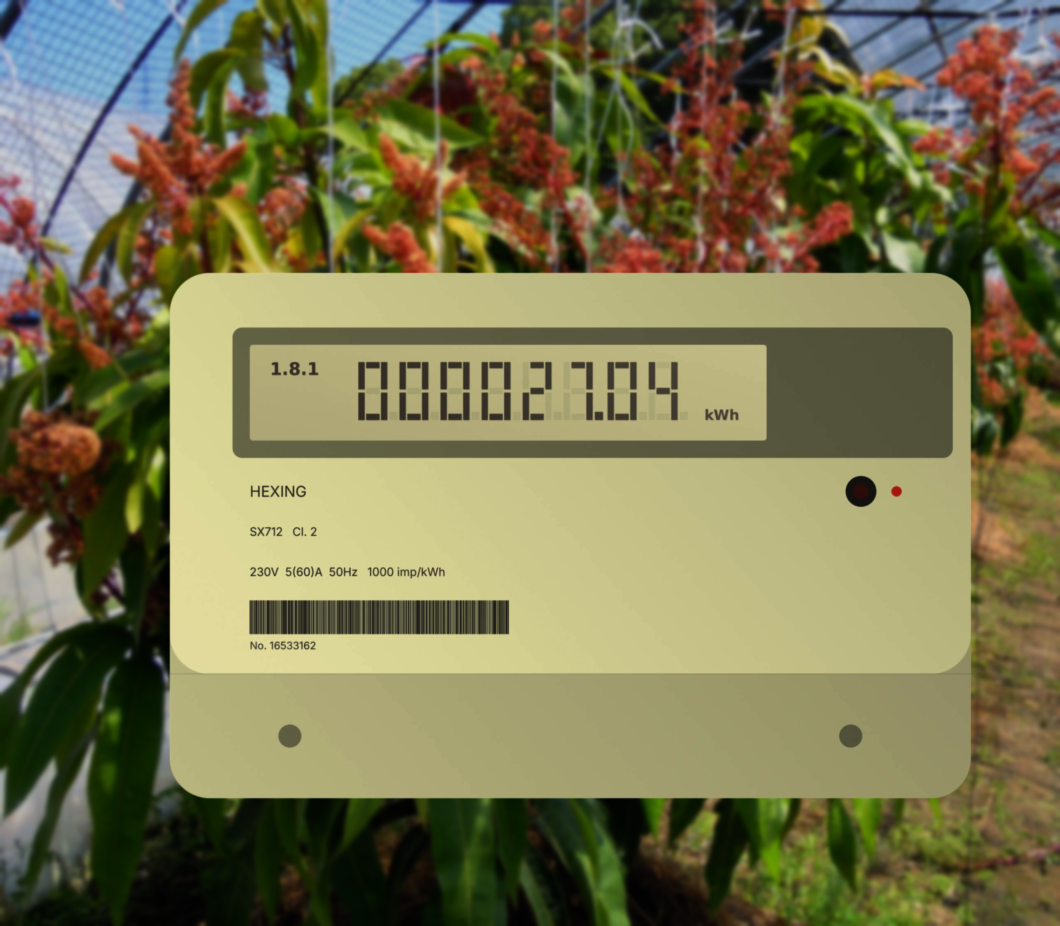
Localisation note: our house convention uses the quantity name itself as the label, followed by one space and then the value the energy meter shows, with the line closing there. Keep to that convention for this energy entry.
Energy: 27.04 kWh
